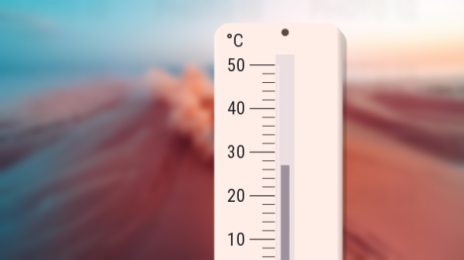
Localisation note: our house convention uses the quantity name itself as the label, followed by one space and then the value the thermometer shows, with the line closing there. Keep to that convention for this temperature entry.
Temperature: 27 °C
